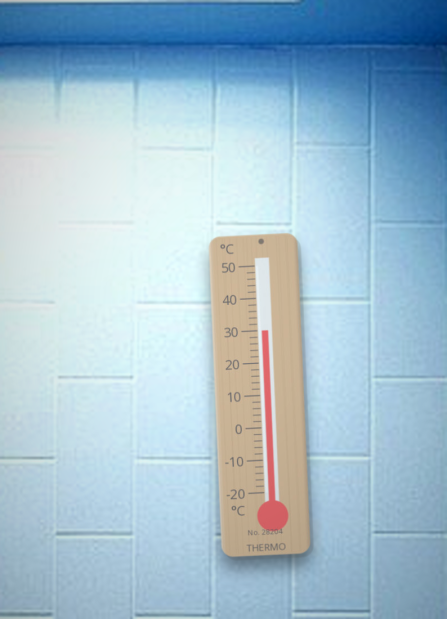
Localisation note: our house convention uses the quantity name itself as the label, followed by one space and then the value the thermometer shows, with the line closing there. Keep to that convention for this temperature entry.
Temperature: 30 °C
